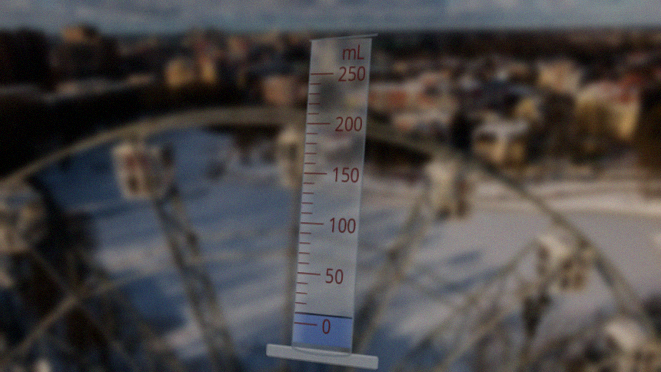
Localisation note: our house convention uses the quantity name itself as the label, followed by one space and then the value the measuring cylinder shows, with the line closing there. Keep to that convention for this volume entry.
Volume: 10 mL
